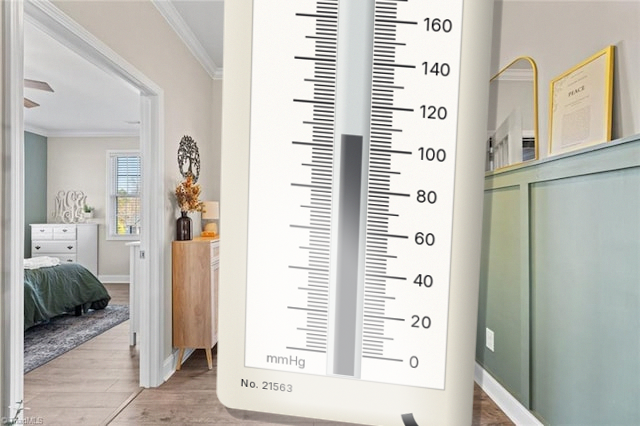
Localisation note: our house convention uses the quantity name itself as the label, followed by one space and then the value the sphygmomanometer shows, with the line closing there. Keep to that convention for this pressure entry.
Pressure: 106 mmHg
